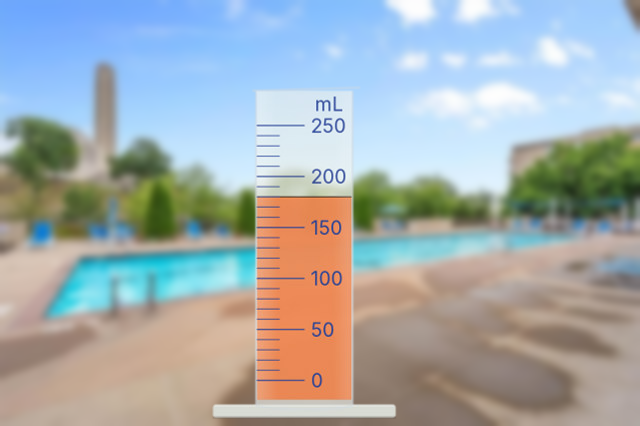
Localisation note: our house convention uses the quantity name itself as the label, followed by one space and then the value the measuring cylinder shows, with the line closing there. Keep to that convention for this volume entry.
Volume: 180 mL
